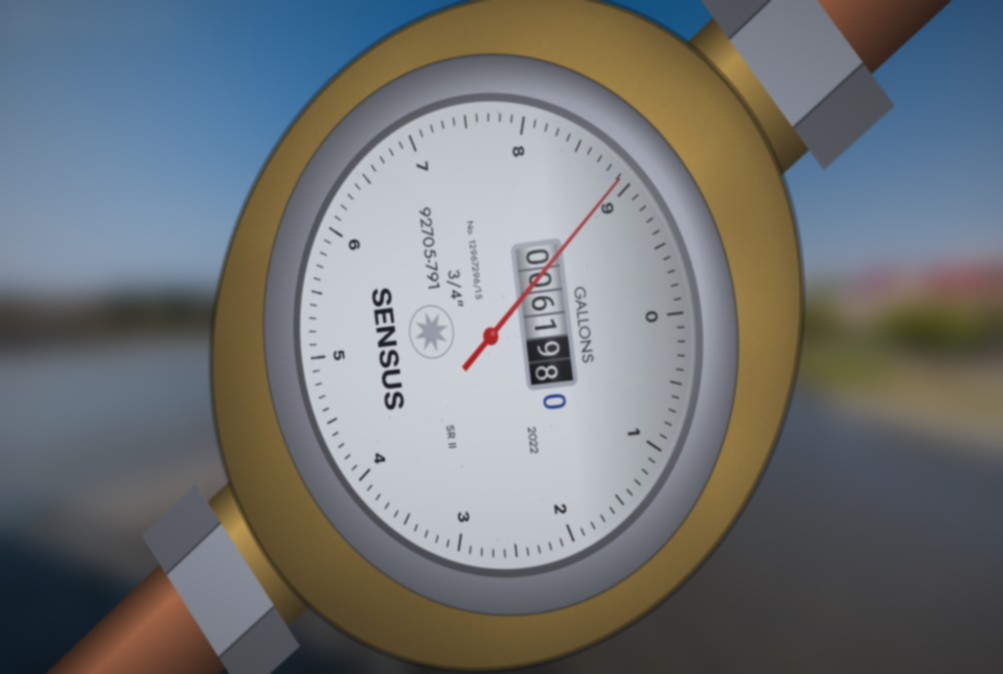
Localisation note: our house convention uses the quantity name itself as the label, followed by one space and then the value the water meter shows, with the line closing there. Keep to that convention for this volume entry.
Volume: 61978.9 gal
